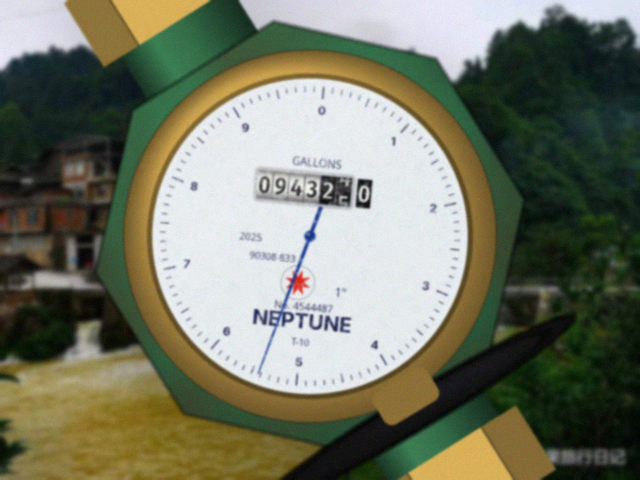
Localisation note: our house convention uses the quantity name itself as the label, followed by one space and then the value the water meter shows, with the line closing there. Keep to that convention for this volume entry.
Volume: 943245.4 gal
